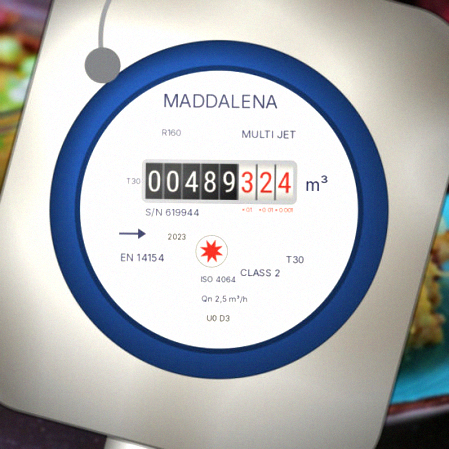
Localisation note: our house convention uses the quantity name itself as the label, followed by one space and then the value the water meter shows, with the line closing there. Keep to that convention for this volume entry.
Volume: 489.324 m³
